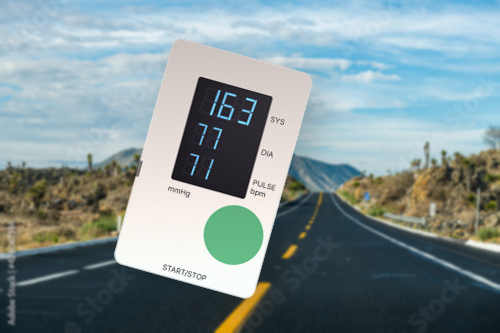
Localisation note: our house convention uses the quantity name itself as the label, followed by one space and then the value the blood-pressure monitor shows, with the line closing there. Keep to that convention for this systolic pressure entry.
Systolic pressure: 163 mmHg
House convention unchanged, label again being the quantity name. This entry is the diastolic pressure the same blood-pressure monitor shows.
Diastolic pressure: 77 mmHg
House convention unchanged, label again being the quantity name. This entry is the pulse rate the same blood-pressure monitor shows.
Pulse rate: 71 bpm
